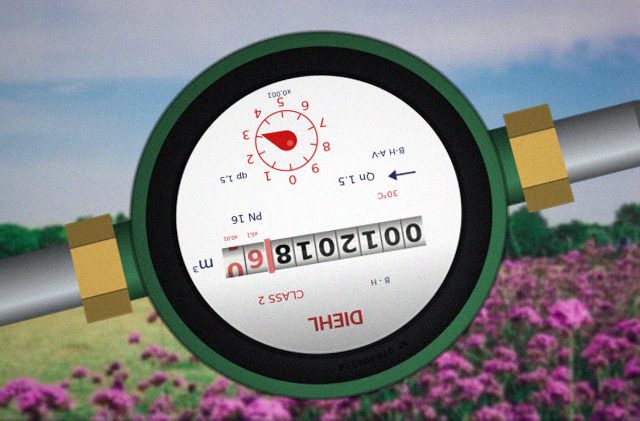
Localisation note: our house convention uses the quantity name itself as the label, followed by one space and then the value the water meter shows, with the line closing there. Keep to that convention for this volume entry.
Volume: 12018.603 m³
